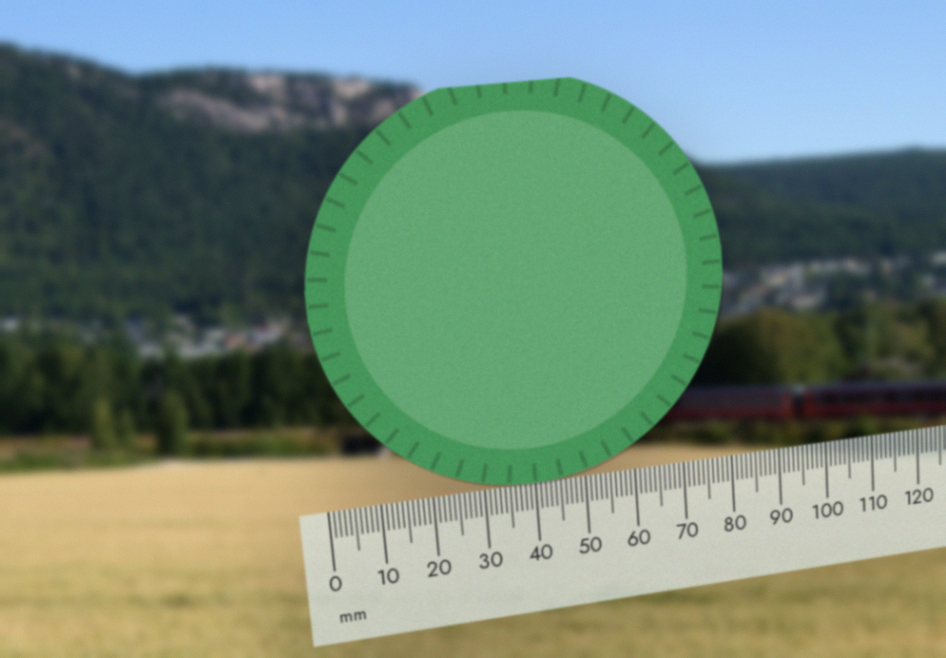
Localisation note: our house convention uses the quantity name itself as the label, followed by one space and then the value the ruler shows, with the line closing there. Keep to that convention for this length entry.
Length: 80 mm
